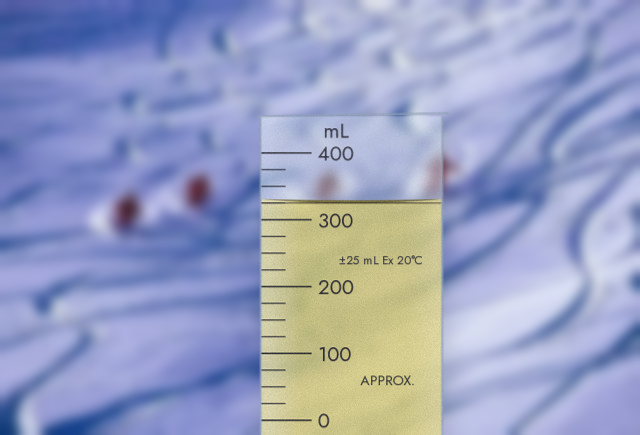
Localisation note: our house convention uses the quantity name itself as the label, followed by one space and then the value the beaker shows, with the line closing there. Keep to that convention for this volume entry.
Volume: 325 mL
